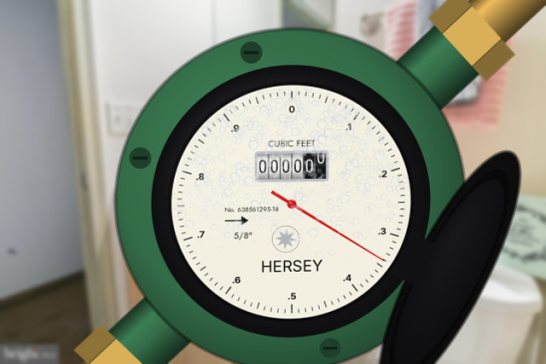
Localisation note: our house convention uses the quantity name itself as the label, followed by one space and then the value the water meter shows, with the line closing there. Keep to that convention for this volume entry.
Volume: 0.34 ft³
